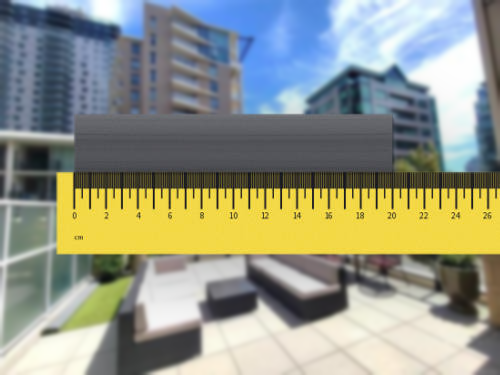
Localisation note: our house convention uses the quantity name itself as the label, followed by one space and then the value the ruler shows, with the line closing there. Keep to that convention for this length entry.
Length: 20 cm
